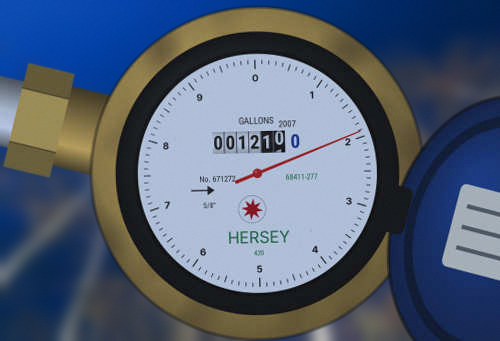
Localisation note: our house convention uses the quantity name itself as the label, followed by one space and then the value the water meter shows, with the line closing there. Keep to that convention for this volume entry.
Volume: 12101.9 gal
